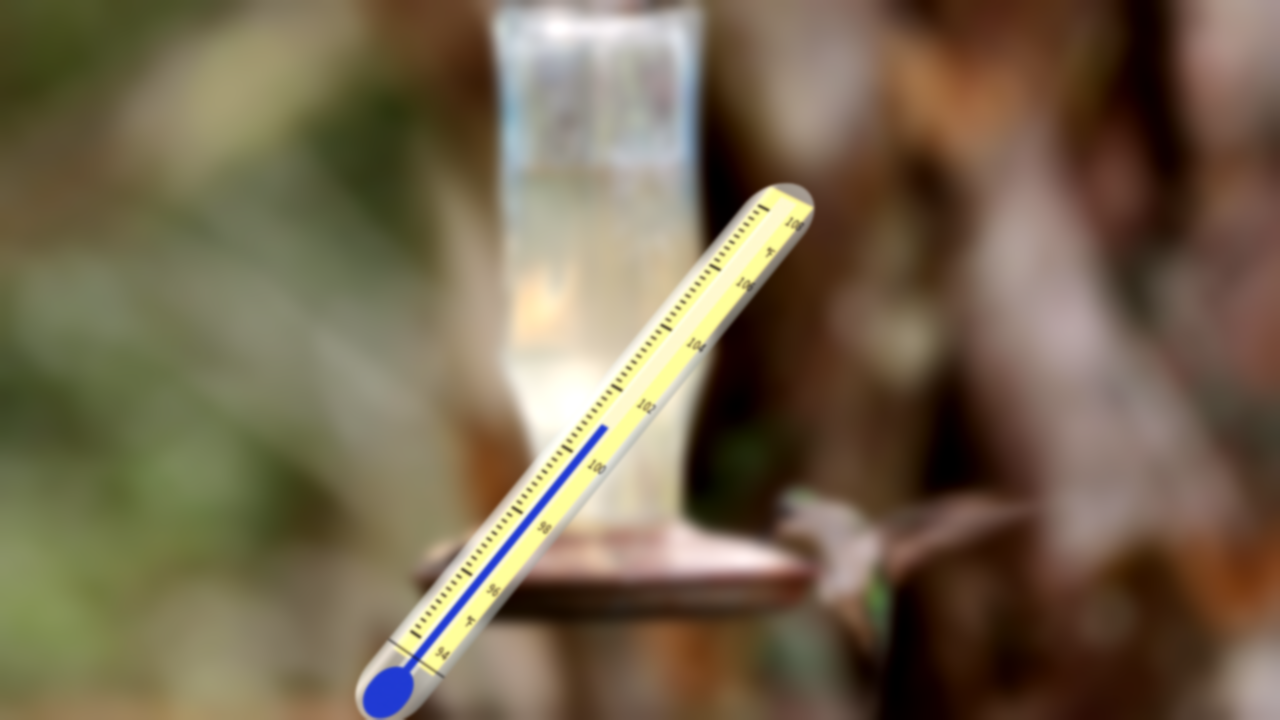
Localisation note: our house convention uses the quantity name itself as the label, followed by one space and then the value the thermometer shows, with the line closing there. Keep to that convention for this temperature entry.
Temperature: 101 °F
